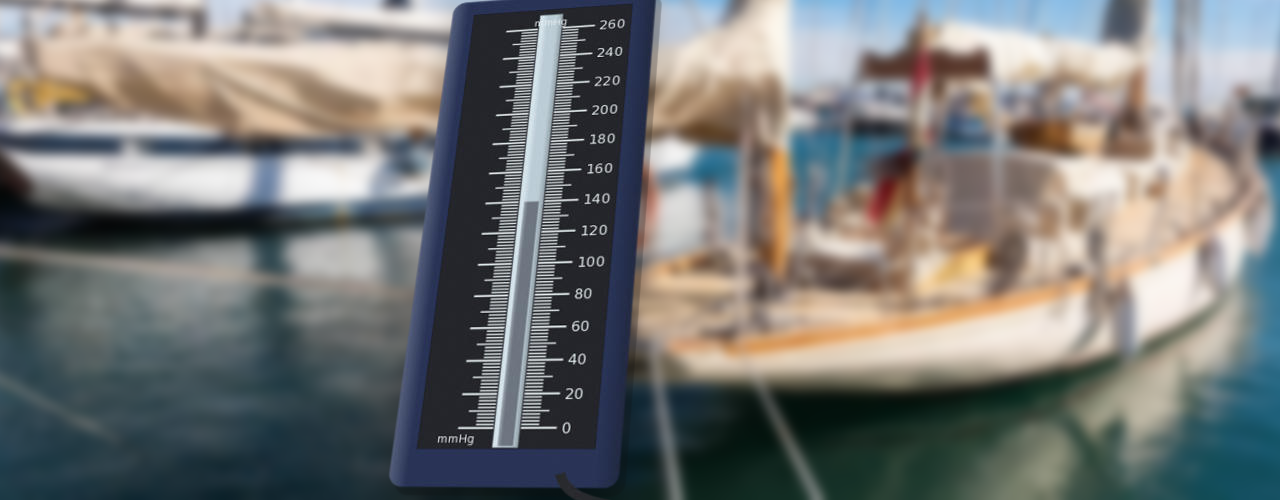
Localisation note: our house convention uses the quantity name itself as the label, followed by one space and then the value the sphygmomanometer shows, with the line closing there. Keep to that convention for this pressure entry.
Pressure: 140 mmHg
